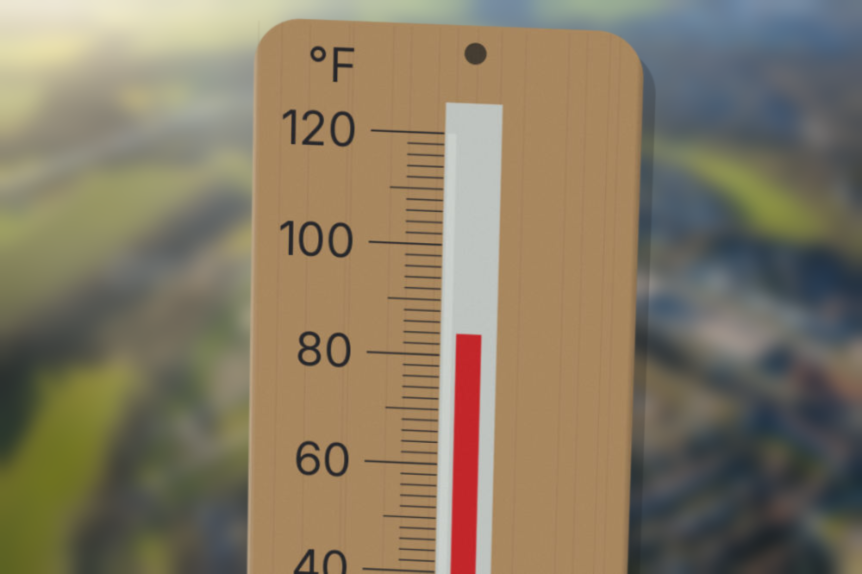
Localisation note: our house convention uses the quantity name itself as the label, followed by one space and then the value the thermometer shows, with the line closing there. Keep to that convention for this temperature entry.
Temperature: 84 °F
